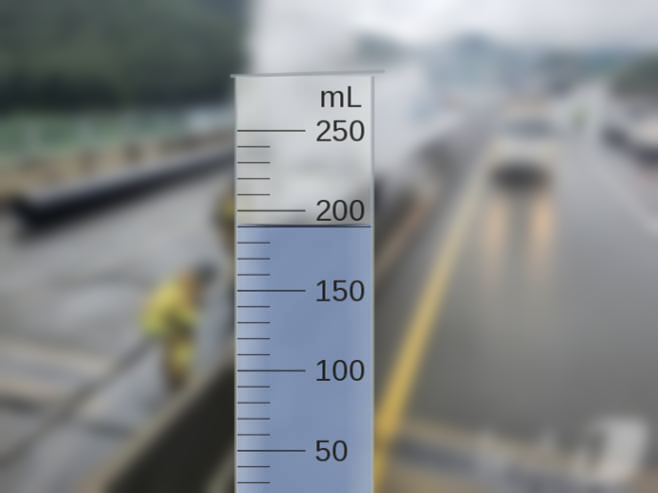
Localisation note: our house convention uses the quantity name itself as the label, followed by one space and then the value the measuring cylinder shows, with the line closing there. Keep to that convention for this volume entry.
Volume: 190 mL
